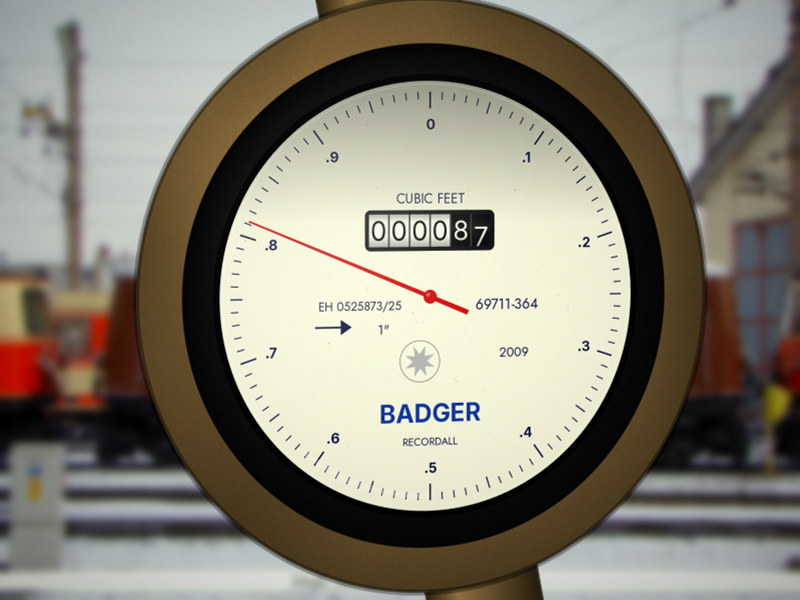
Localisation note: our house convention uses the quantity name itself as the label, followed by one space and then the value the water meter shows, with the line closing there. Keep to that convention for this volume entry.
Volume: 86.81 ft³
